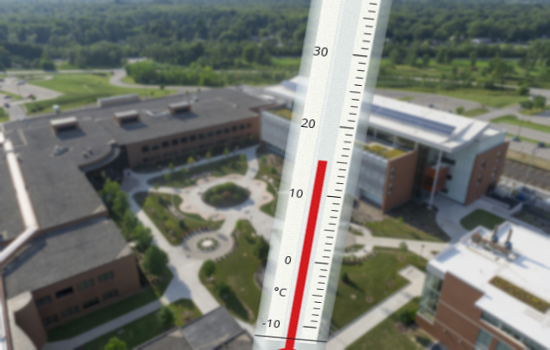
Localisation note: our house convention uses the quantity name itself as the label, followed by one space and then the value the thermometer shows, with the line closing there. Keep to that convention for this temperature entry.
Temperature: 15 °C
